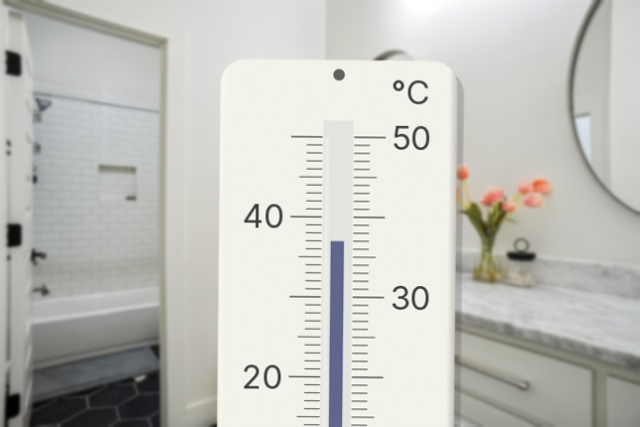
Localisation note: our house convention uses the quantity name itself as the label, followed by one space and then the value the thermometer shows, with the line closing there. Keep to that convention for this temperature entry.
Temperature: 37 °C
